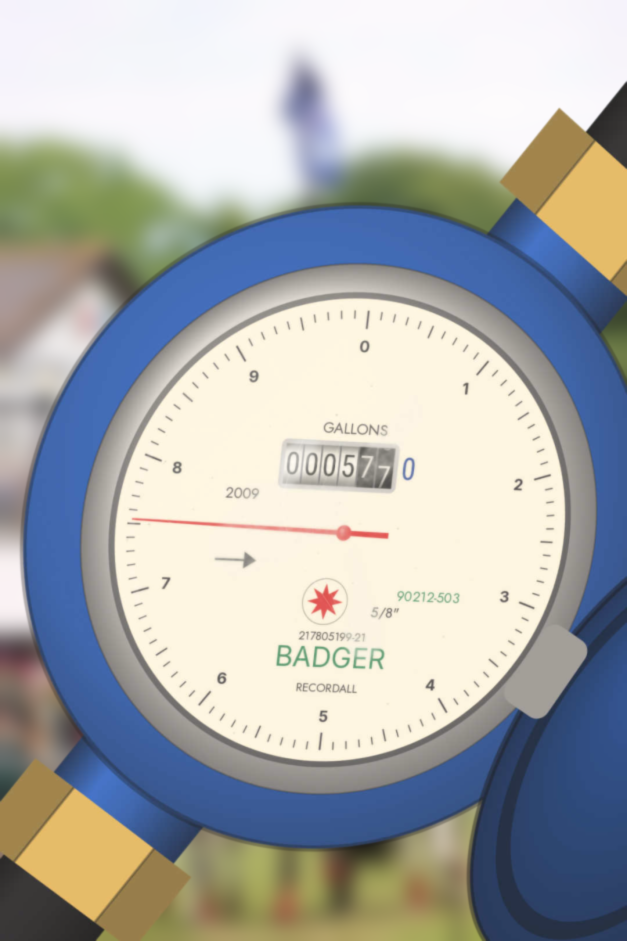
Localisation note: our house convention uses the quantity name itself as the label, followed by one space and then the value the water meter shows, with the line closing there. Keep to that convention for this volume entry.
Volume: 5767.5 gal
